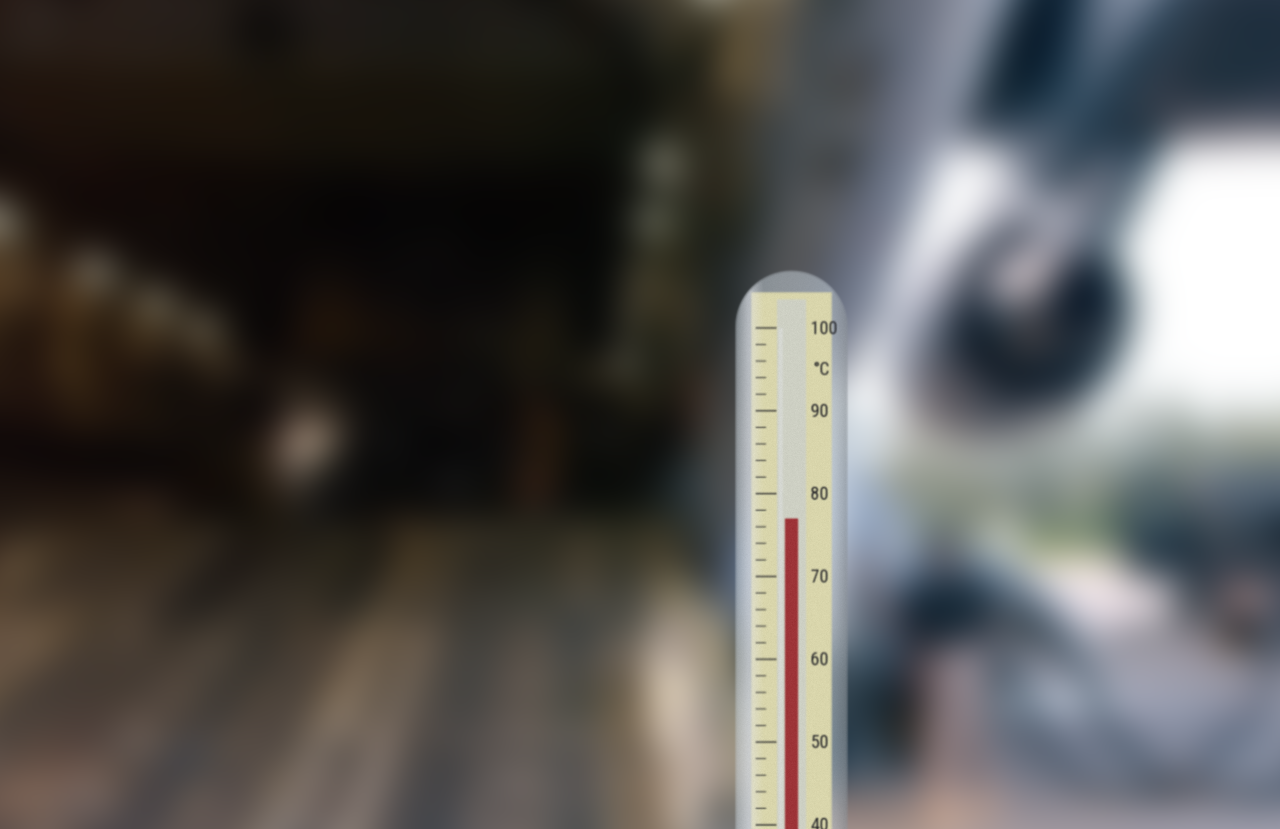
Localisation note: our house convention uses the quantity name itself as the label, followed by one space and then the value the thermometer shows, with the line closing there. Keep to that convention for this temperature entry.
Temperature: 77 °C
